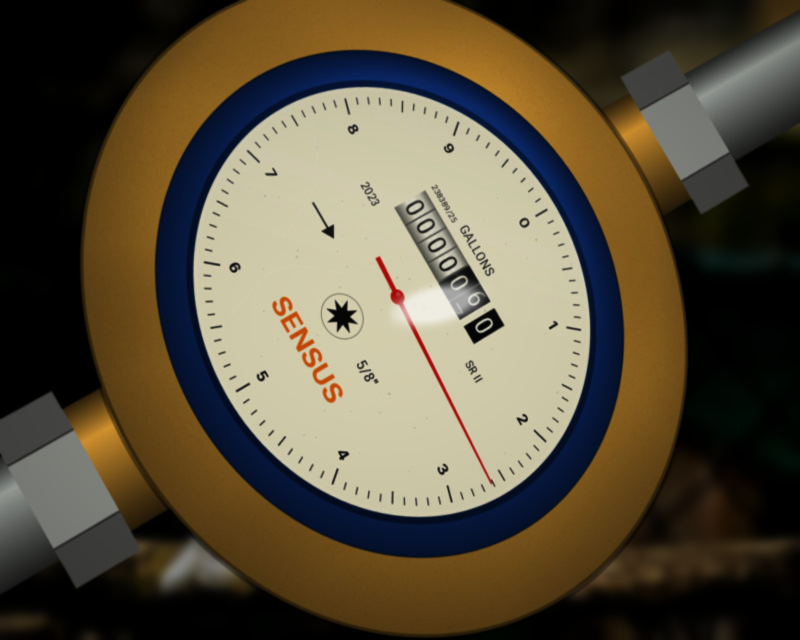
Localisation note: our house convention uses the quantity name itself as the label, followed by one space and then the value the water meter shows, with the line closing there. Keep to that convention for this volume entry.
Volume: 62.6 gal
